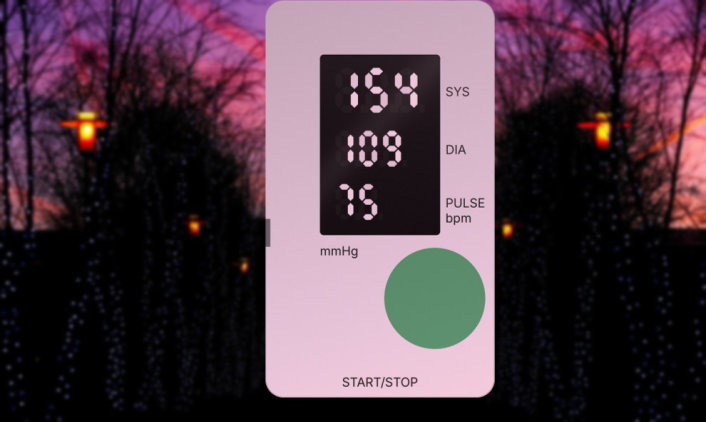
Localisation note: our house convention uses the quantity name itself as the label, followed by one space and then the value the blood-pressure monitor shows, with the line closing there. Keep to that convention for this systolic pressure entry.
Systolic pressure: 154 mmHg
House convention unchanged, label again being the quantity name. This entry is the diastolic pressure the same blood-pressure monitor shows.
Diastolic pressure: 109 mmHg
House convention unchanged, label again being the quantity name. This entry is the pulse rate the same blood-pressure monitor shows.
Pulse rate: 75 bpm
